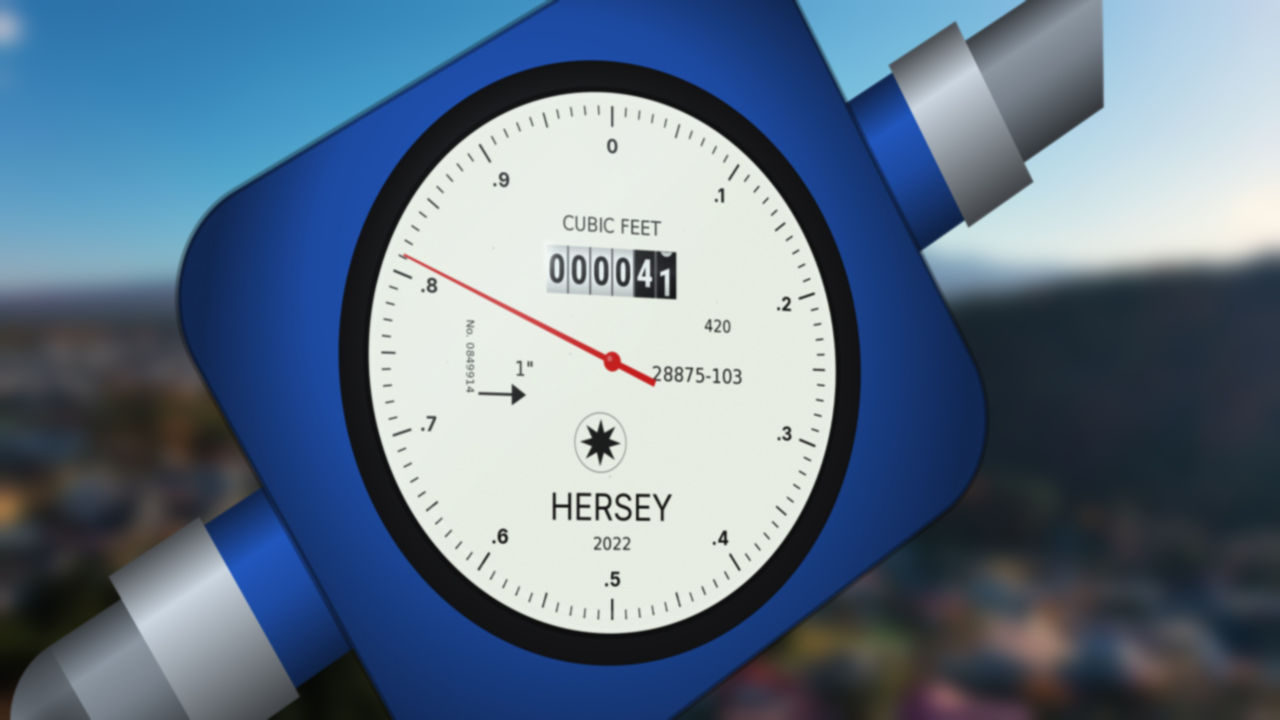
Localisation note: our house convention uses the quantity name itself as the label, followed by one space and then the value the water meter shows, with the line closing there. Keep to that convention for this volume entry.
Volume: 40.81 ft³
